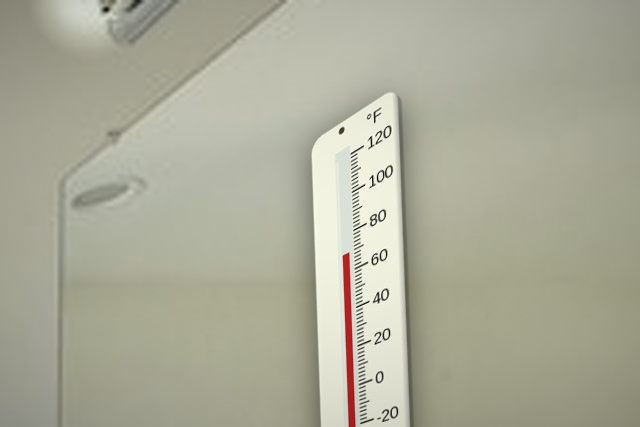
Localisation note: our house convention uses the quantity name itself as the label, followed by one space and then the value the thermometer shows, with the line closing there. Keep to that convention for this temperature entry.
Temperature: 70 °F
